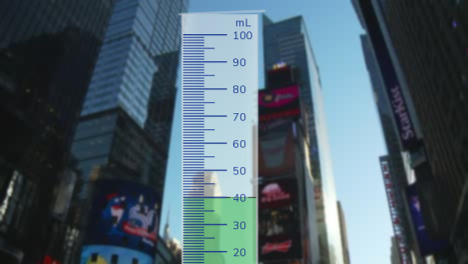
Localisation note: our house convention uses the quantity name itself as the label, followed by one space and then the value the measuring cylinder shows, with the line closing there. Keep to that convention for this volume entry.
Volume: 40 mL
